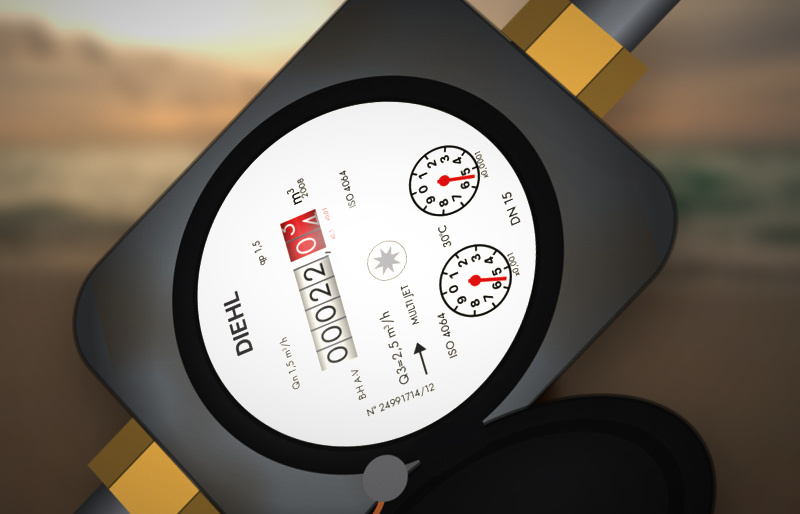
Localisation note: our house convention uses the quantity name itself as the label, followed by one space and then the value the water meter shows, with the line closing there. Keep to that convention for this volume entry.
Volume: 22.0355 m³
